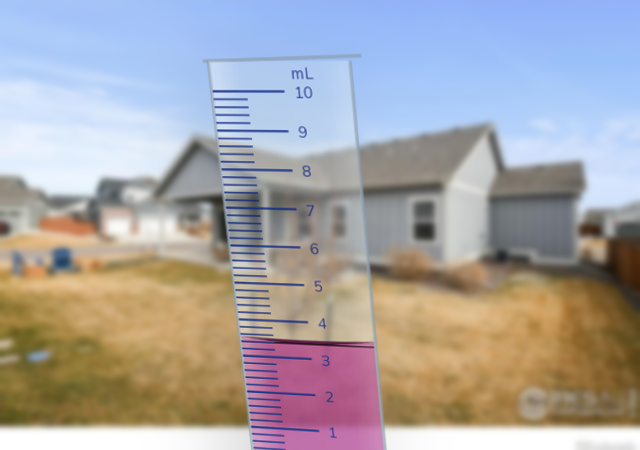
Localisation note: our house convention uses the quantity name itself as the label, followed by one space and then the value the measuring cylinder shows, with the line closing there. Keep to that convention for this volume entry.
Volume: 3.4 mL
